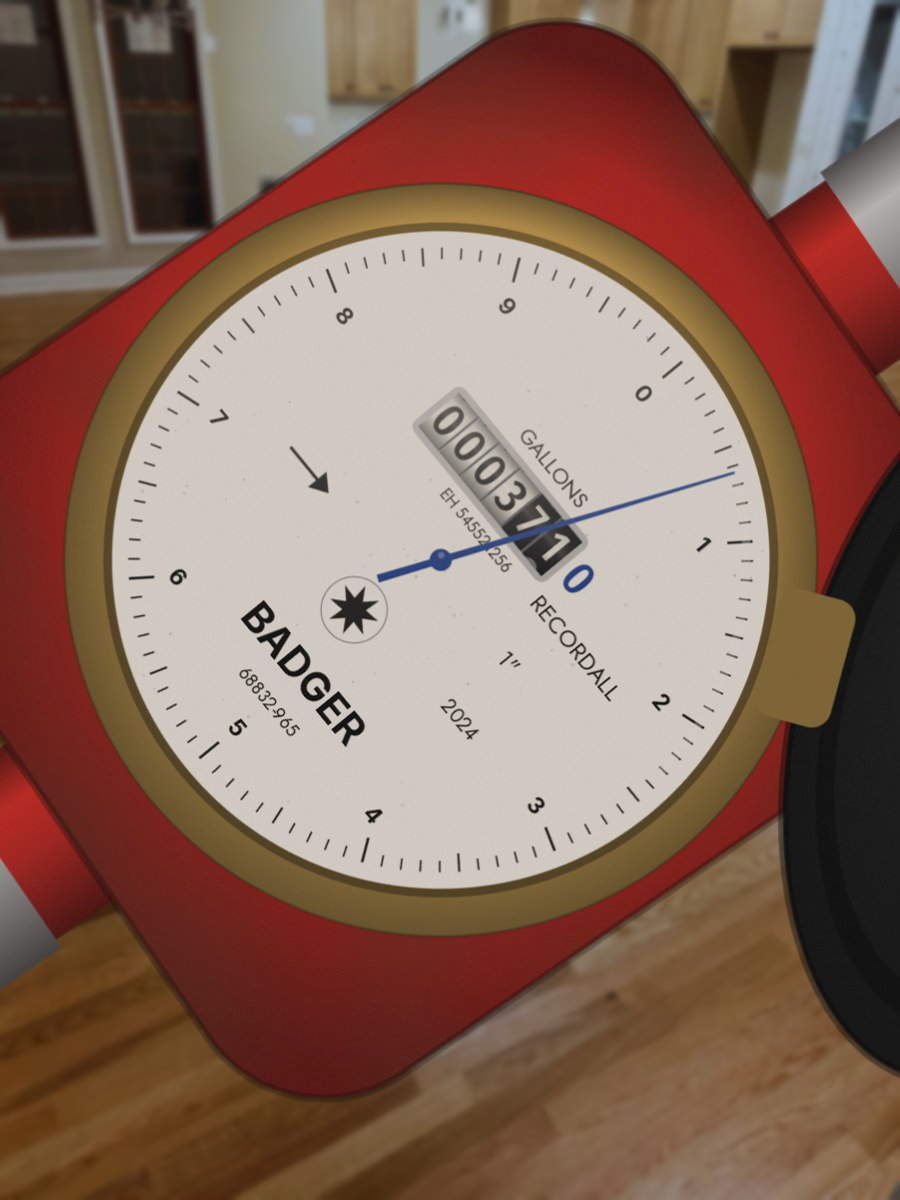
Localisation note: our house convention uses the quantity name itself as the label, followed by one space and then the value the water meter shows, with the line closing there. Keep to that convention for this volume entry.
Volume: 3710.6 gal
